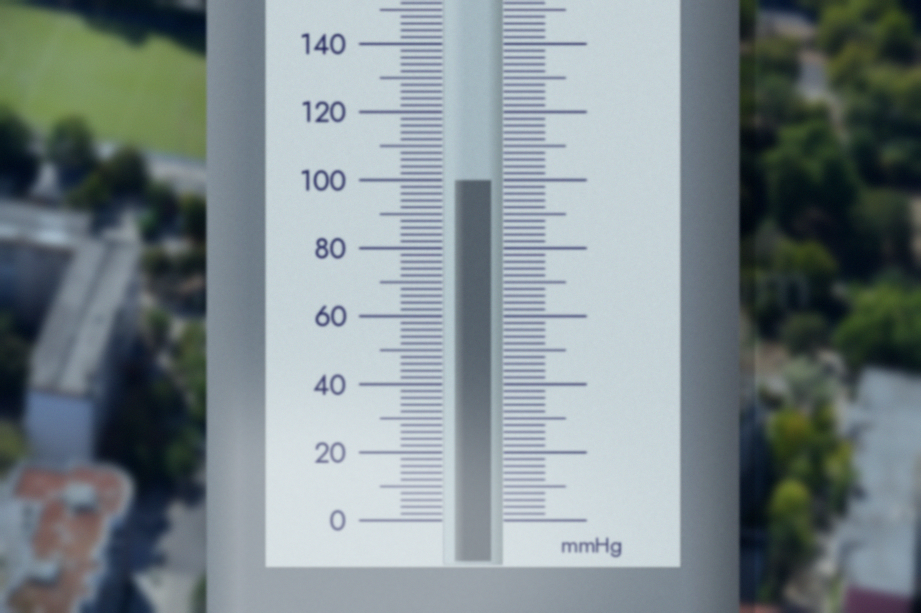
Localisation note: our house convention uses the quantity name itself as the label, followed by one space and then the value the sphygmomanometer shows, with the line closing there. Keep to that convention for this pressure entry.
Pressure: 100 mmHg
